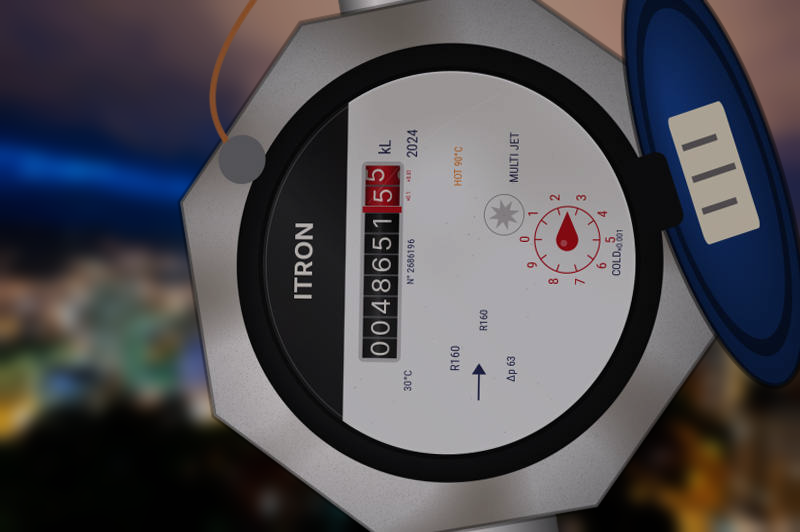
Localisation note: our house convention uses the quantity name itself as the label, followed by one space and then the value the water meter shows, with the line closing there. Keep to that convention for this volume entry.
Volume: 48651.552 kL
